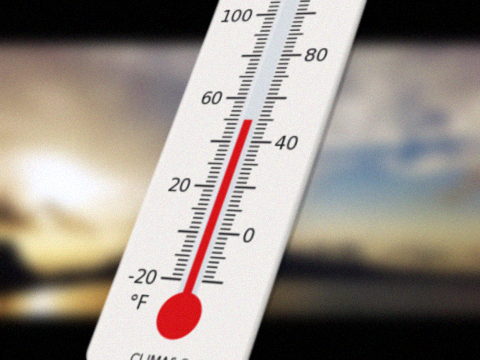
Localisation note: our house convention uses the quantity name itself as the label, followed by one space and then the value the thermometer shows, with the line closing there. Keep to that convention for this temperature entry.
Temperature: 50 °F
